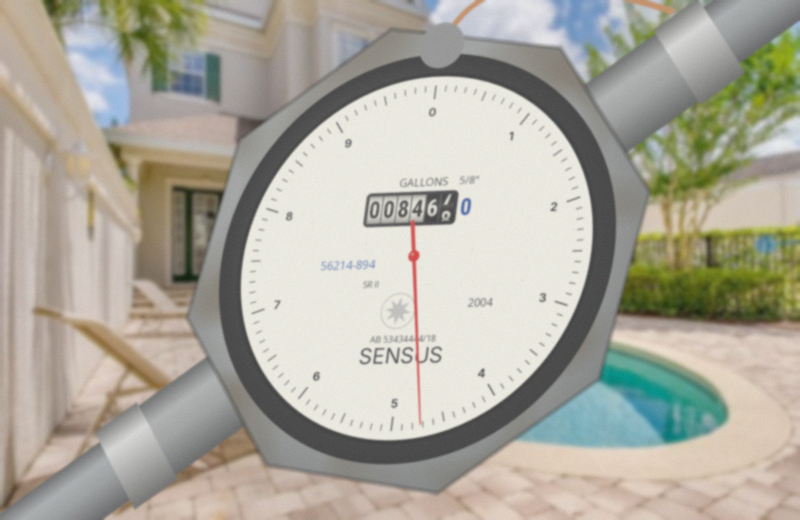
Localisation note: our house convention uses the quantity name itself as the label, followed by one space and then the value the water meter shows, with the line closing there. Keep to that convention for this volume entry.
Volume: 84674.7 gal
